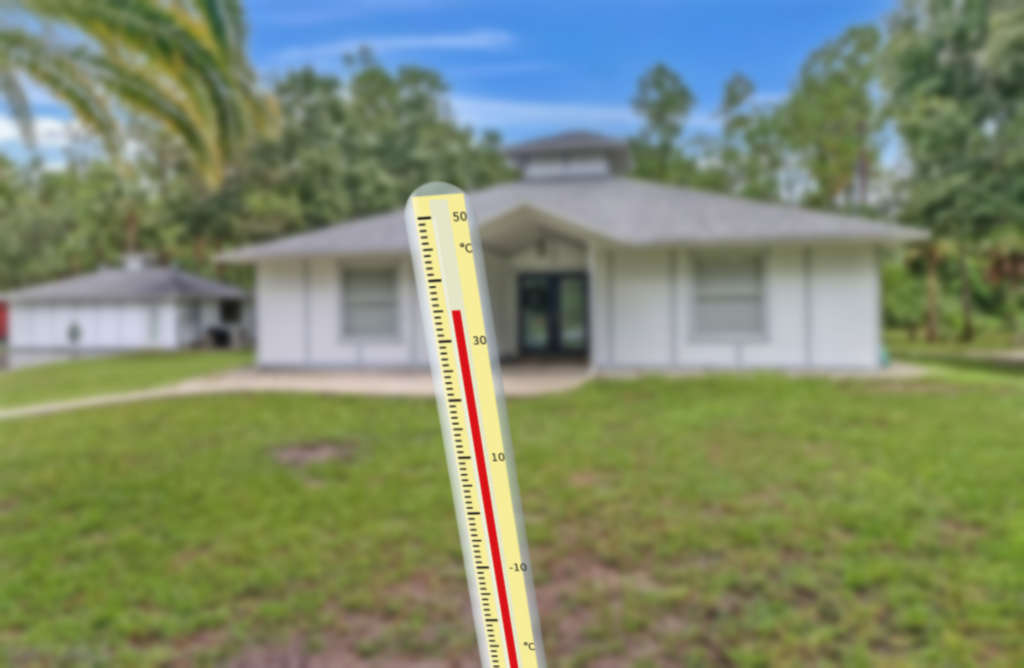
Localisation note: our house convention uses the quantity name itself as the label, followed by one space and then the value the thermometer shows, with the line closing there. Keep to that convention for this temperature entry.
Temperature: 35 °C
